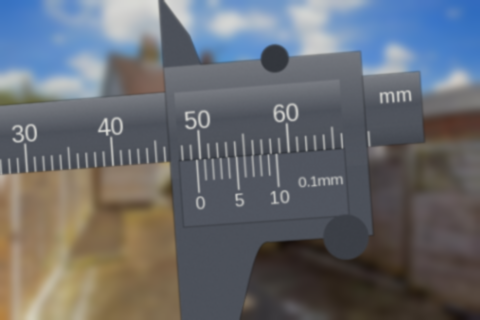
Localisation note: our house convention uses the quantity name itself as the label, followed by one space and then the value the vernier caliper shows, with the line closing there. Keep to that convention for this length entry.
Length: 49.6 mm
